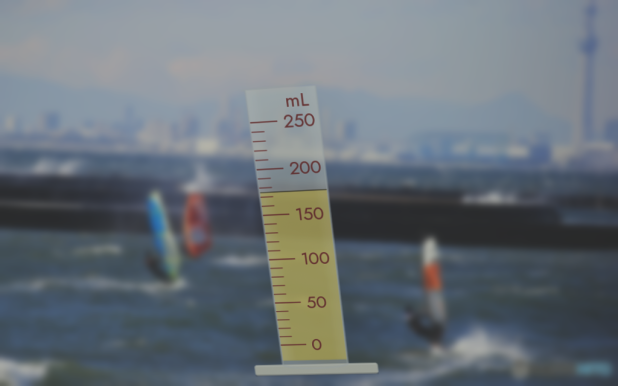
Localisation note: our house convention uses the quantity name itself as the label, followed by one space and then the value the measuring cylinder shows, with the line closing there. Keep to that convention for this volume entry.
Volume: 175 mL
